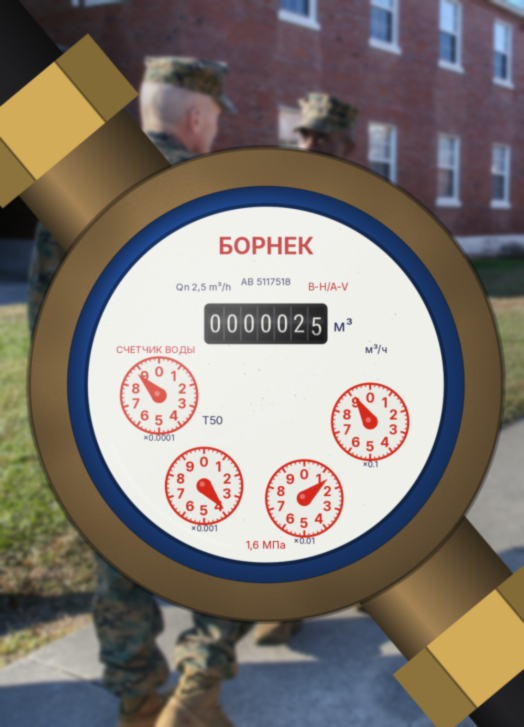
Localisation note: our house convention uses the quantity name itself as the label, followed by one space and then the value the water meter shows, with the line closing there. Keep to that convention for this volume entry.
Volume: 24.9138 m³
